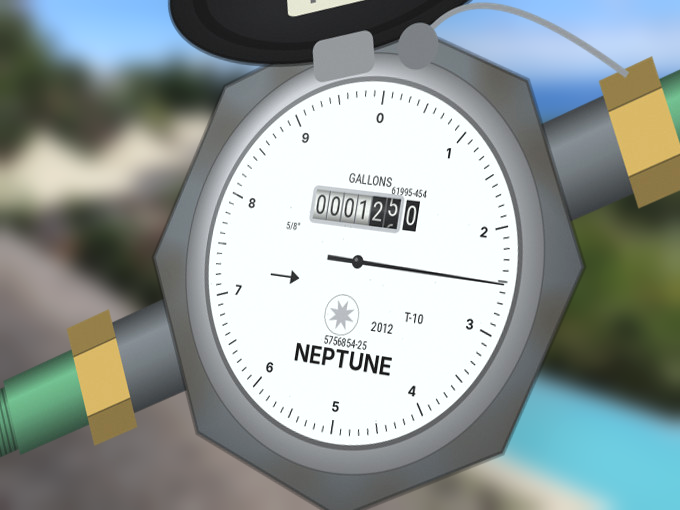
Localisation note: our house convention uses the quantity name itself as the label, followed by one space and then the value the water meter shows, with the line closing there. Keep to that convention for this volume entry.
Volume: 1252.5 gal
